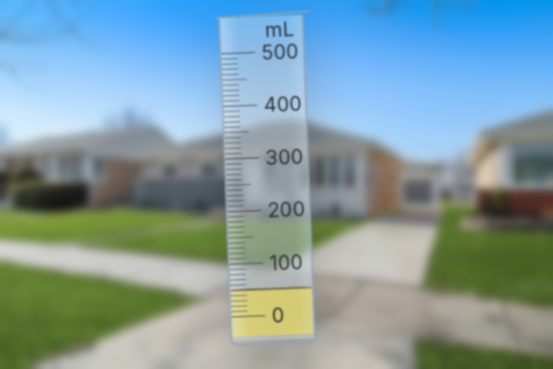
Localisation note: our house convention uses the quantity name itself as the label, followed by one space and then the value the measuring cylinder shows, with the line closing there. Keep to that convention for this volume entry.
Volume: 50 mL
